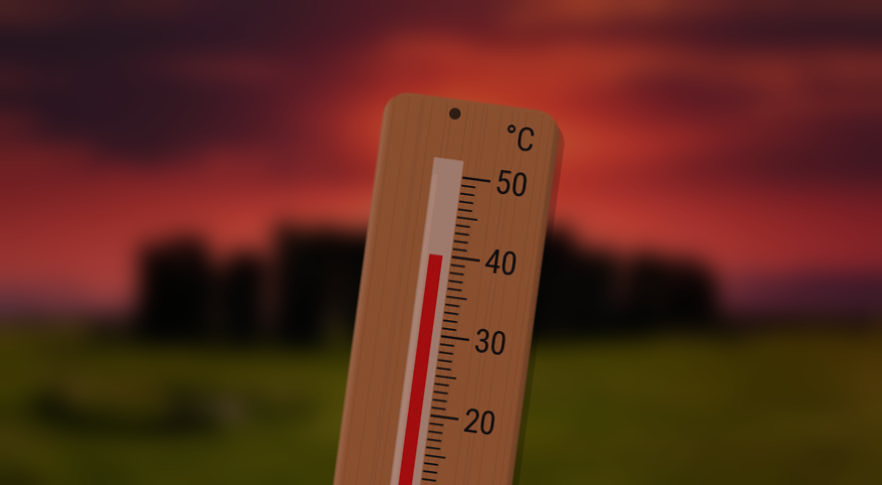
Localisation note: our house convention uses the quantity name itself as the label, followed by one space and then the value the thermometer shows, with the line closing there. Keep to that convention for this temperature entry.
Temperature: 40 °C
